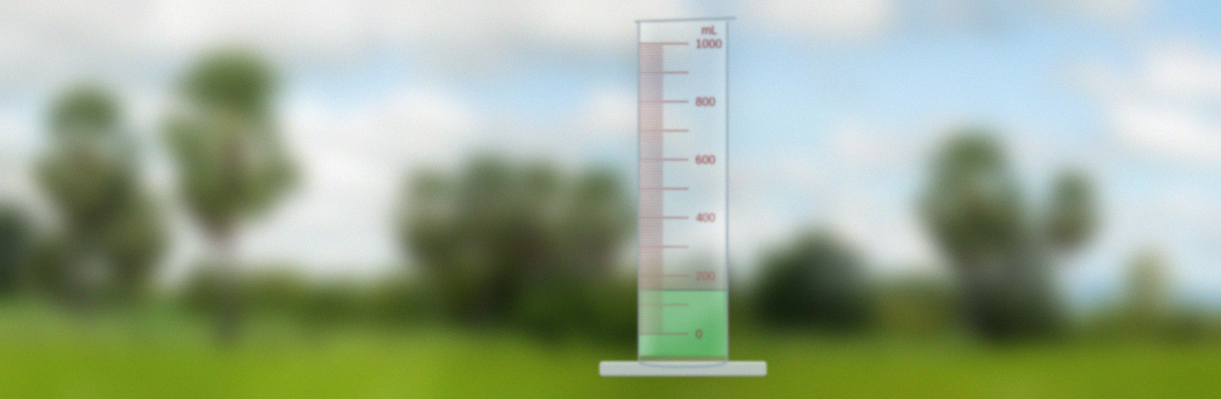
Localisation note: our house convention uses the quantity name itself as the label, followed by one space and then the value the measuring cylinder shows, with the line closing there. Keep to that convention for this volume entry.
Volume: 150 mL
